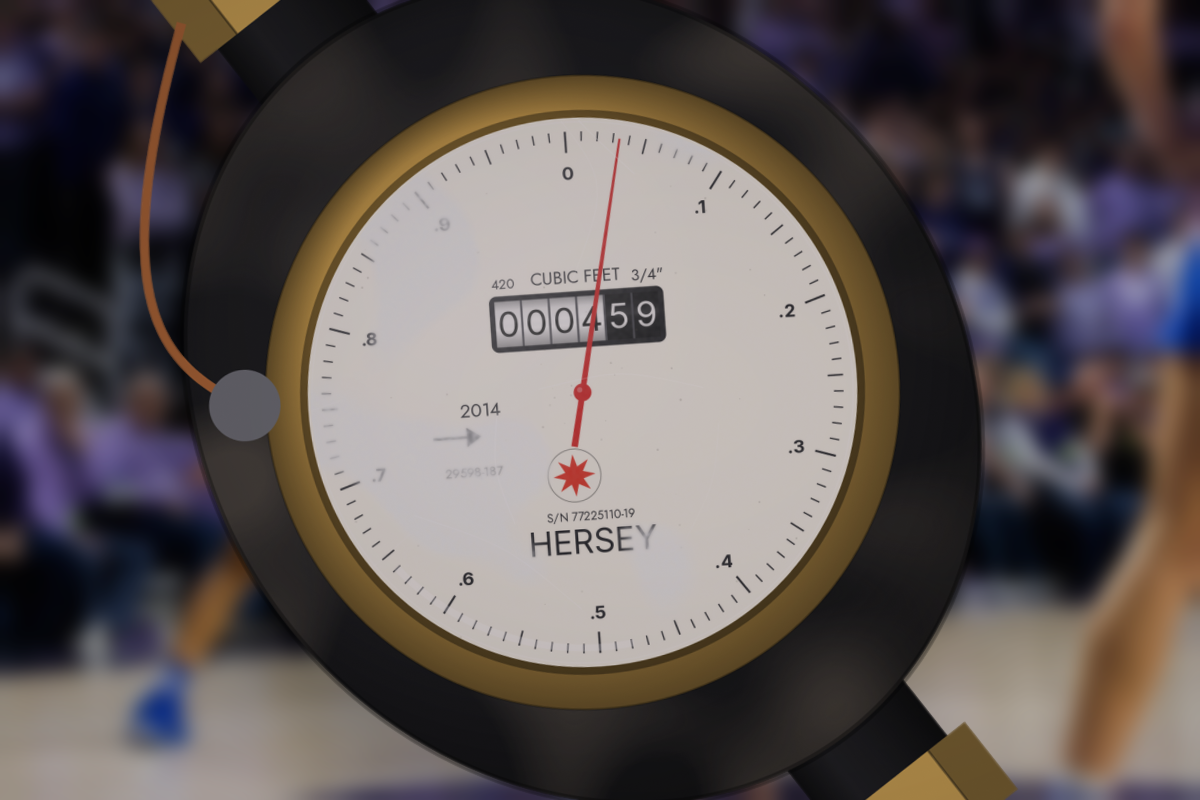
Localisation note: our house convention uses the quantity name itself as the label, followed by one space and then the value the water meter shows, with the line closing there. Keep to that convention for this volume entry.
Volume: 459.03 ft³
